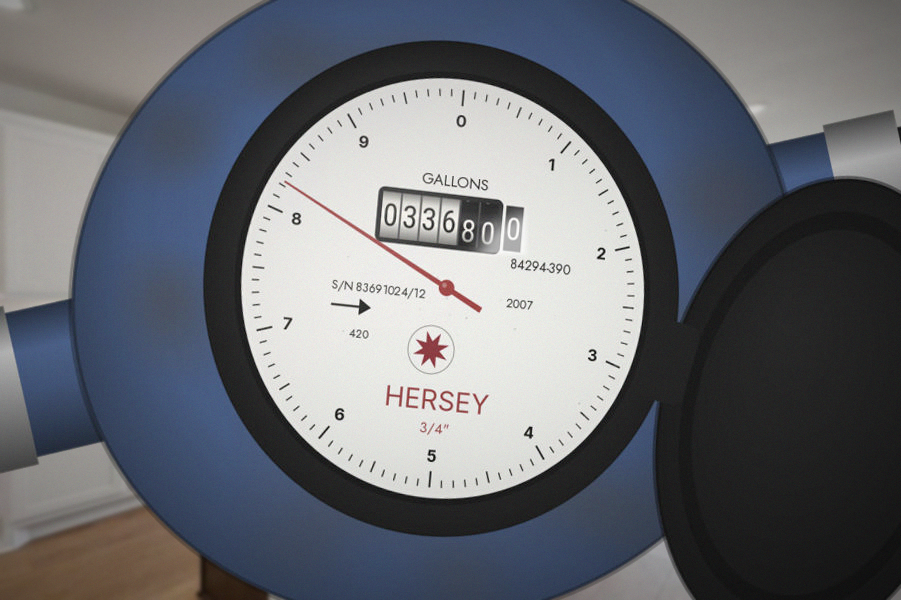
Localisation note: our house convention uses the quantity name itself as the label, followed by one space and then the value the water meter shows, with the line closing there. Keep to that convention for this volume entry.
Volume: 336798.2 gal
